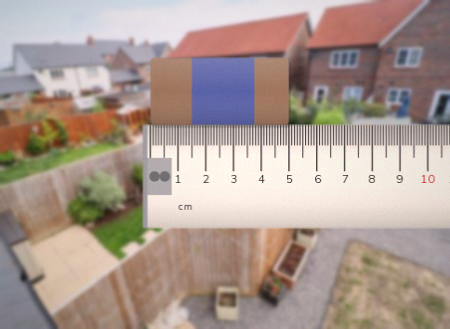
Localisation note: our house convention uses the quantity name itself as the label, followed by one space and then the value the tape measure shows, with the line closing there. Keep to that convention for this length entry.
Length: 5 cm
